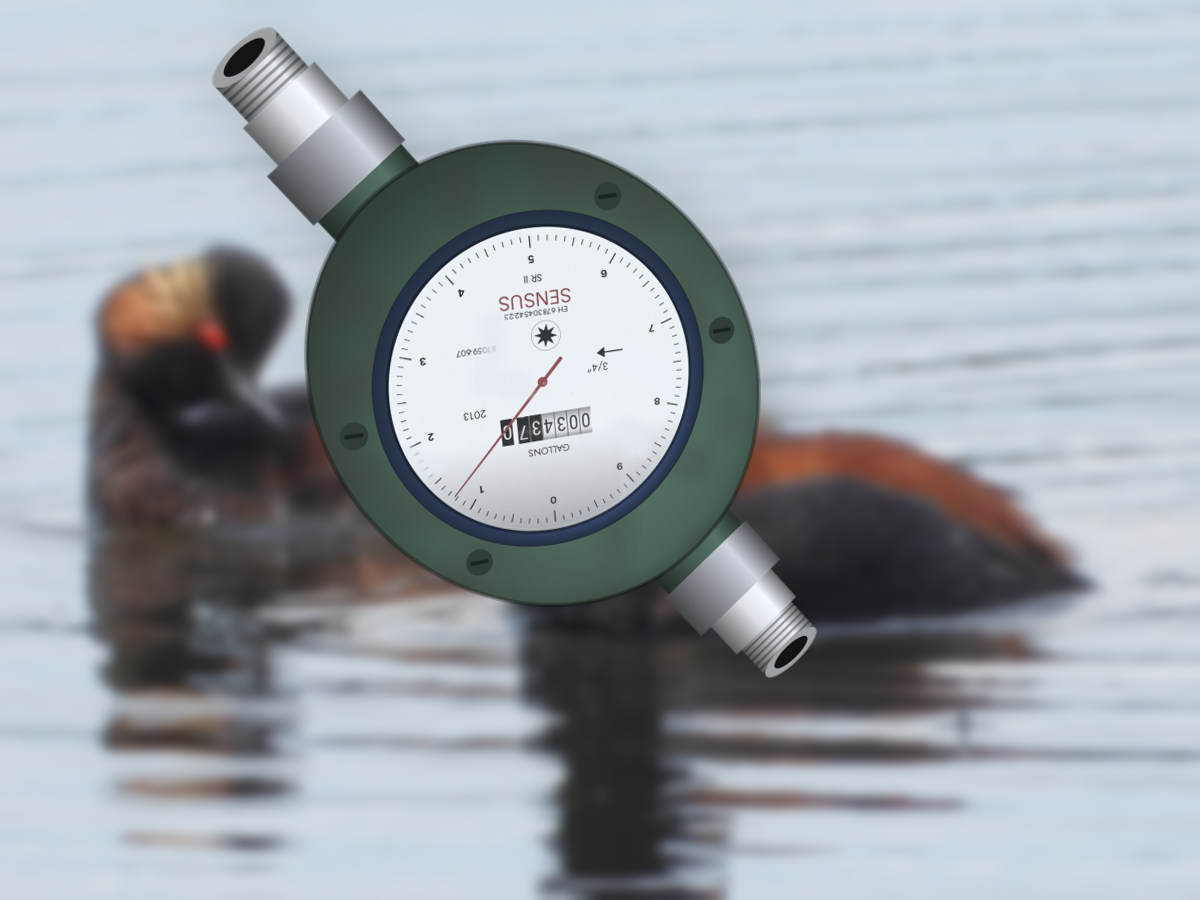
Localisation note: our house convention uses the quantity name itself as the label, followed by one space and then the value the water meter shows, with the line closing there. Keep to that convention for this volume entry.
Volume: 34371.2 gal
